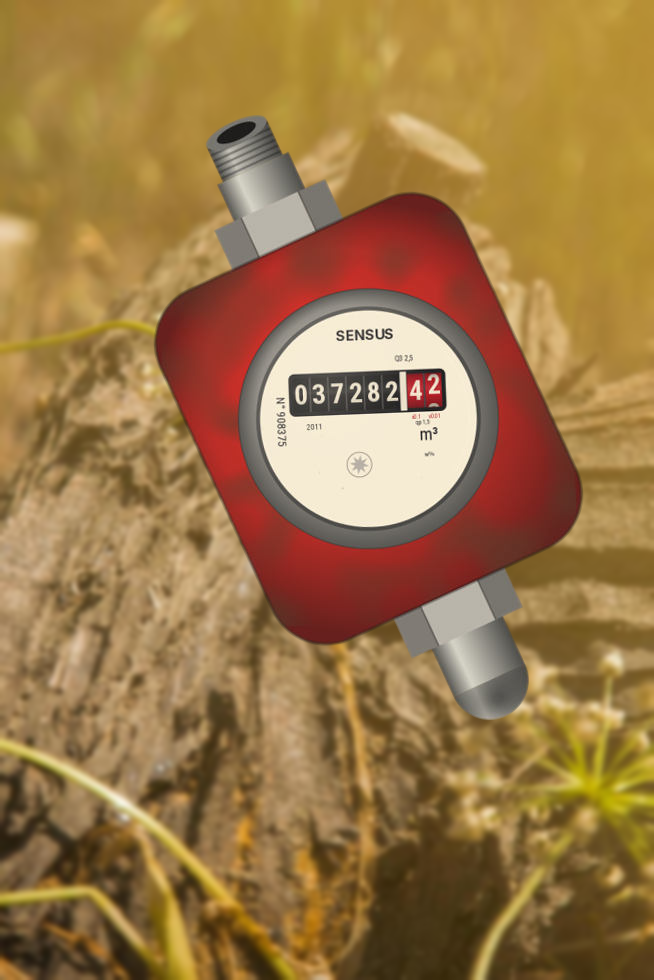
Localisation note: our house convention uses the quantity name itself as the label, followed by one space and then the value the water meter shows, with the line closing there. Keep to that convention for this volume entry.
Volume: 37282.42 m³
